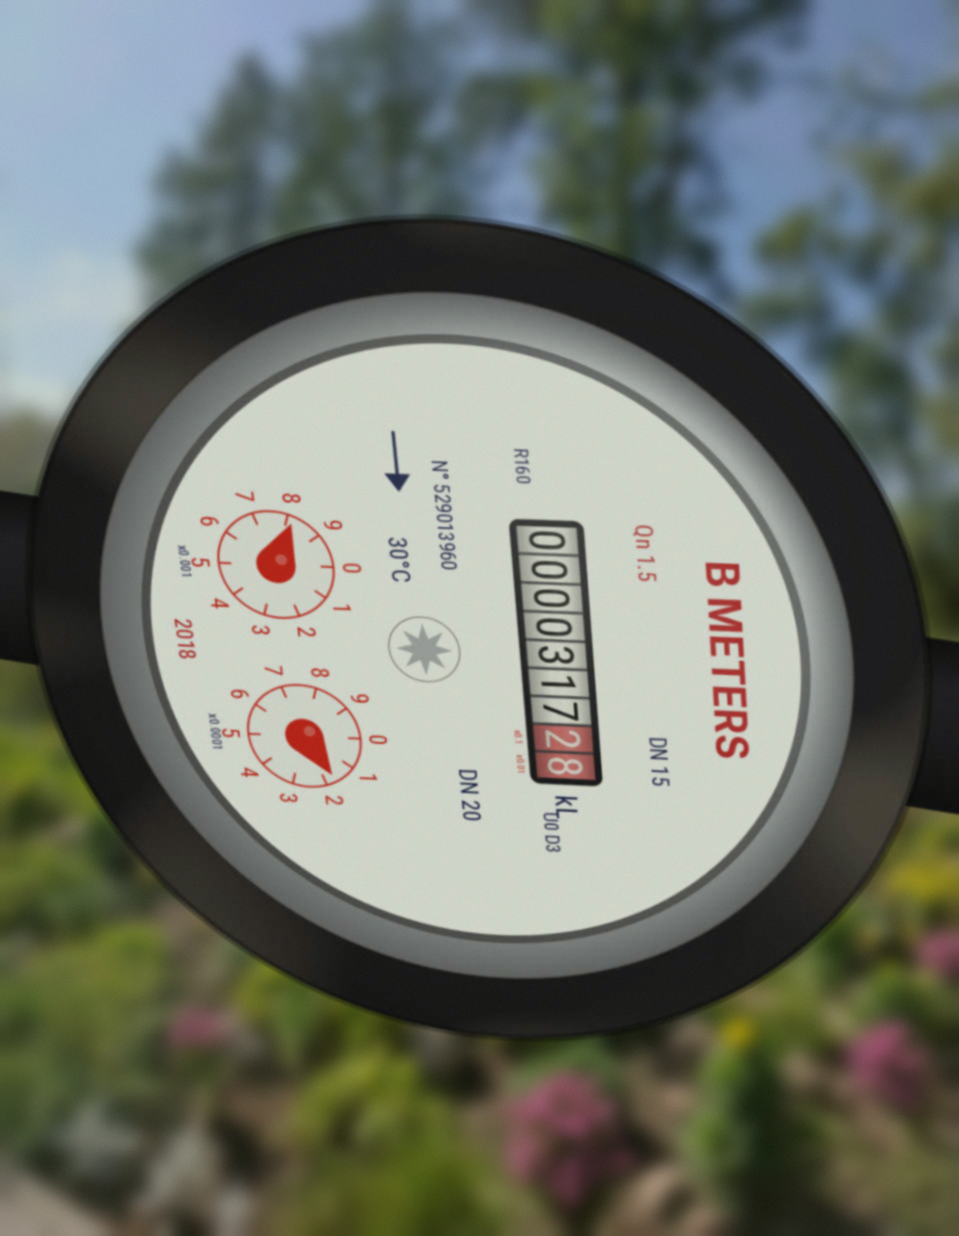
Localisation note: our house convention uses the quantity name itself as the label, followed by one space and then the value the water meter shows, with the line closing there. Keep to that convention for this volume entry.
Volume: 317.2881 kL
